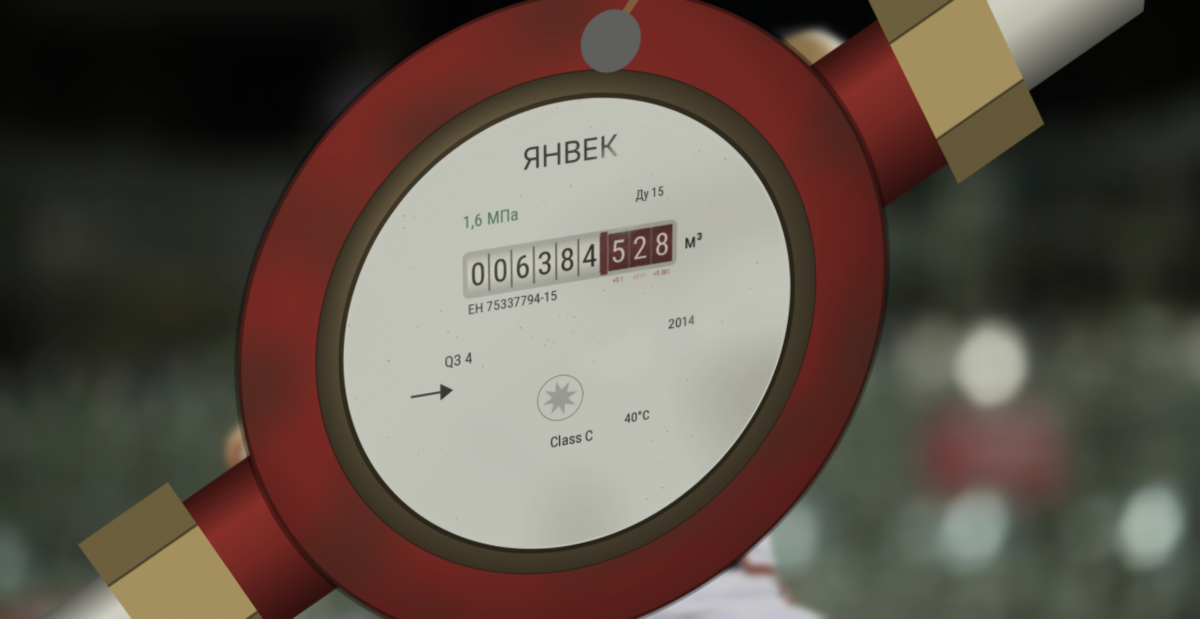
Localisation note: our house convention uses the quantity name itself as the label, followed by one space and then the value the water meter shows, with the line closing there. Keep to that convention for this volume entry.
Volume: 6384.528 m³
